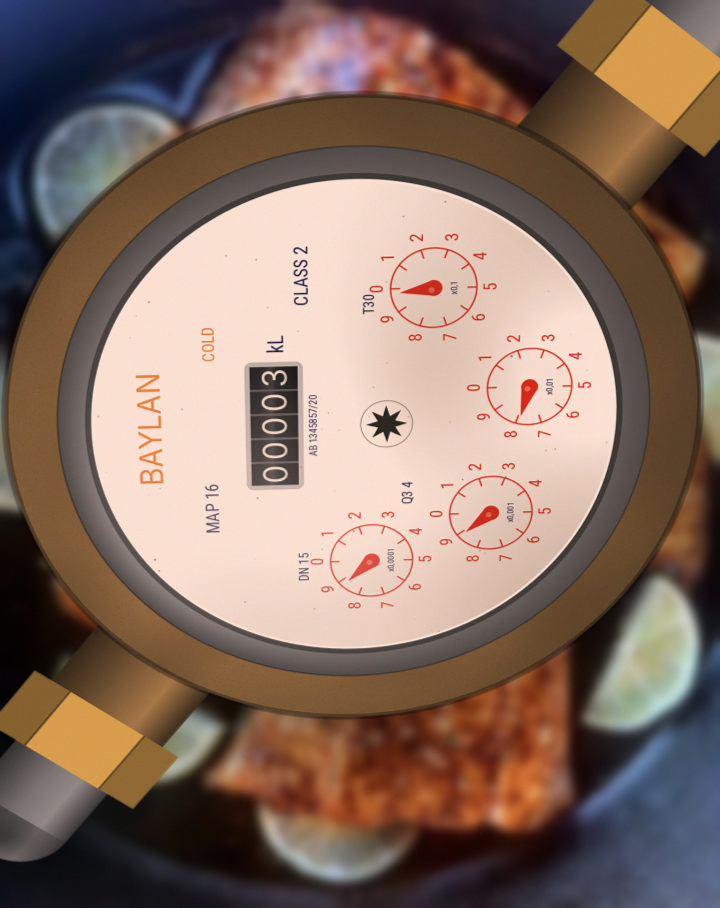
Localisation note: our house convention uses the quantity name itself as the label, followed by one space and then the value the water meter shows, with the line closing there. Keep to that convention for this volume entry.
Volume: 2.9788 kL
